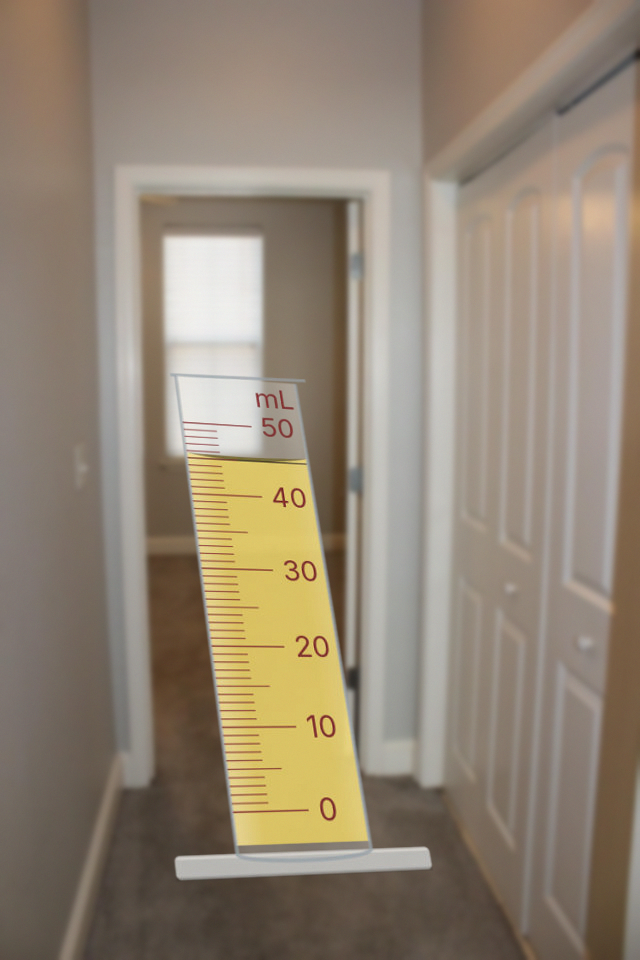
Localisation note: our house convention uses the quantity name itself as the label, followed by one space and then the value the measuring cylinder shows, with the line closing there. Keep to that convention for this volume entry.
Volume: 45 mL
